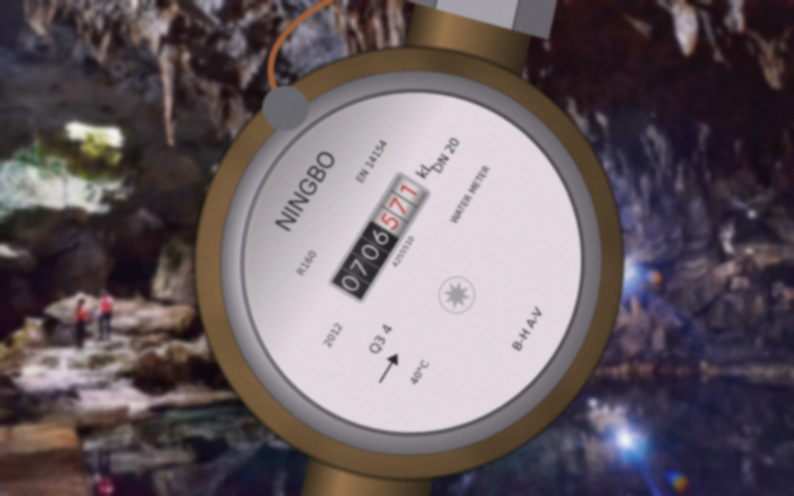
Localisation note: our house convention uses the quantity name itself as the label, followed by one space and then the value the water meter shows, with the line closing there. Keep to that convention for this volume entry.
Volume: 706.571 kL
